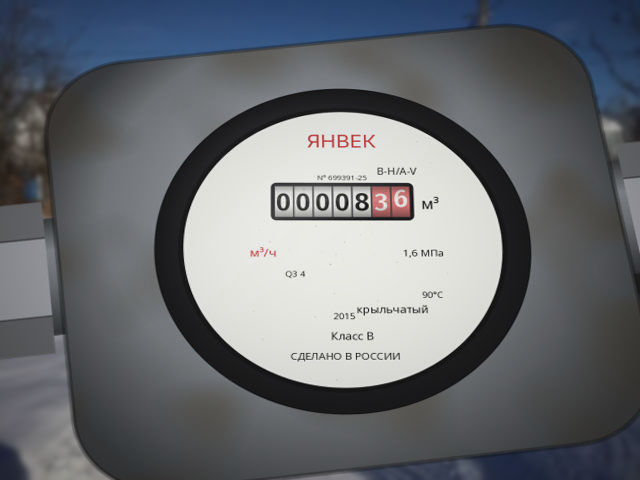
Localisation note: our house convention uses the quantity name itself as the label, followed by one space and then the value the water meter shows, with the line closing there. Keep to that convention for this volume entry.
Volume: 8.36 m³
